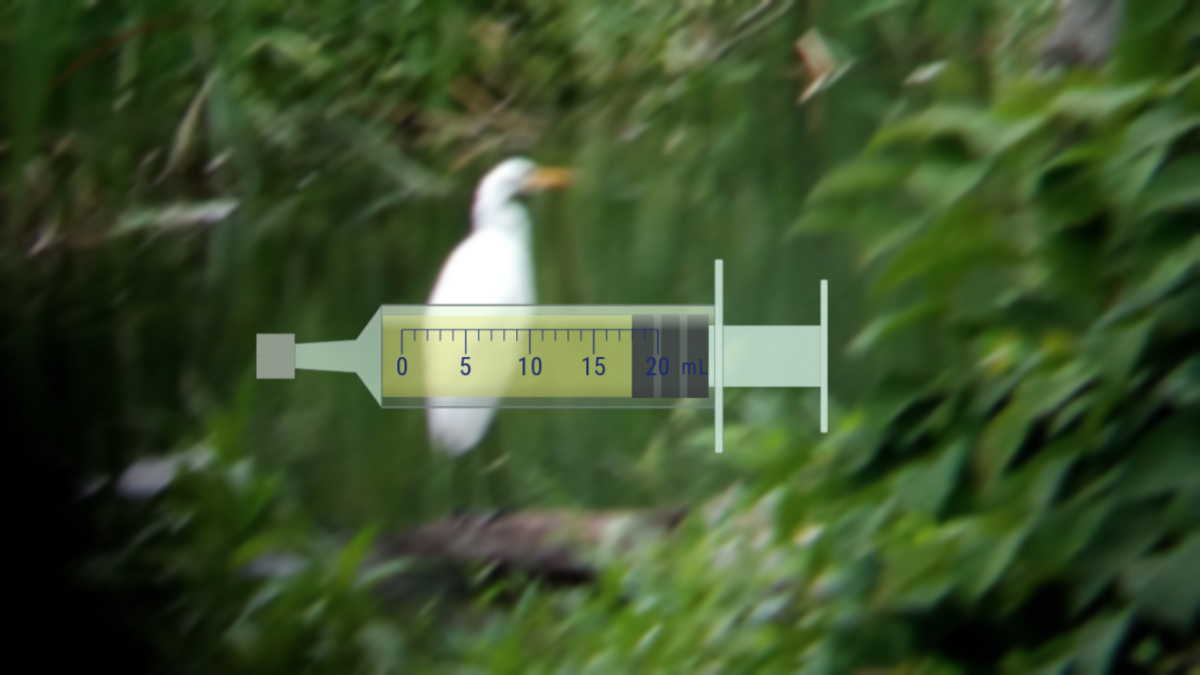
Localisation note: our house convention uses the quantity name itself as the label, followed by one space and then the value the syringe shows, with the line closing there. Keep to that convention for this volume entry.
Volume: 18 mL
